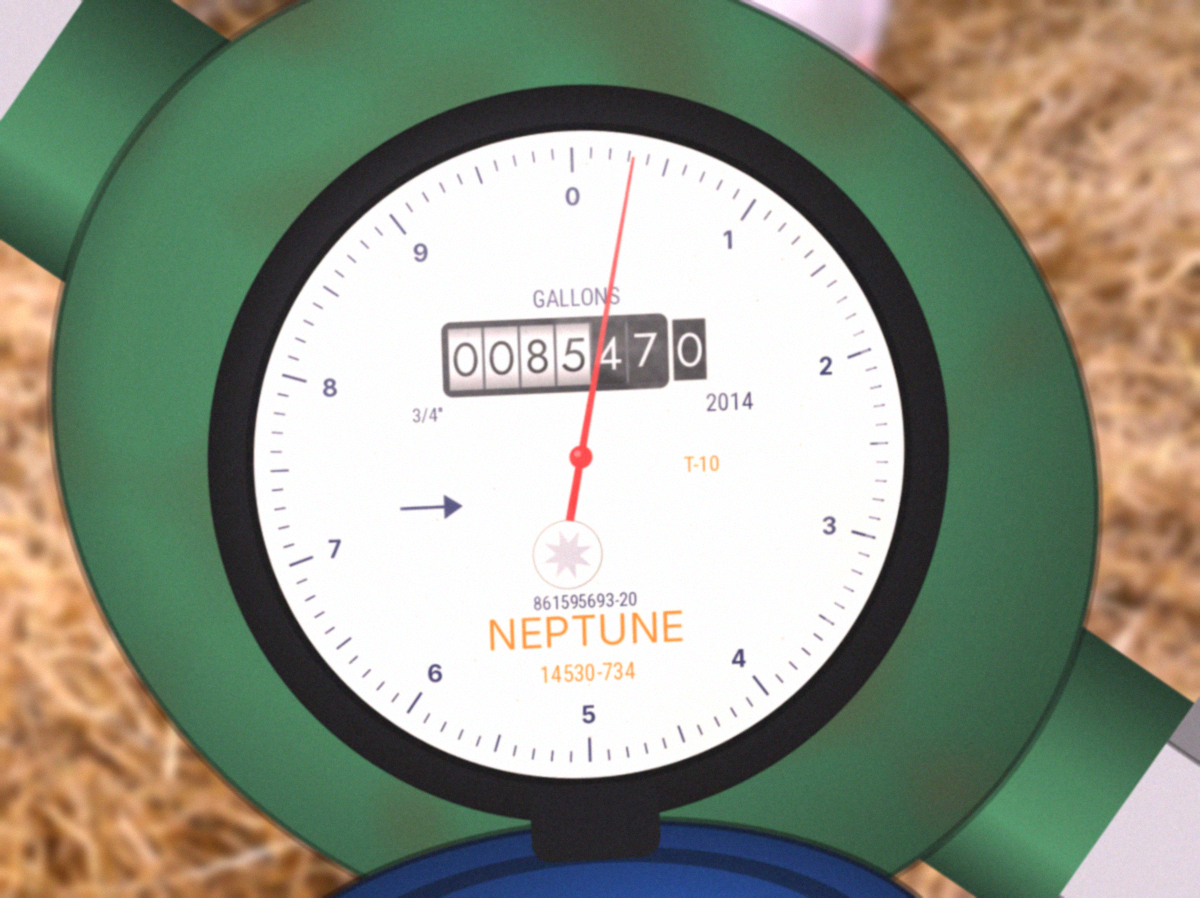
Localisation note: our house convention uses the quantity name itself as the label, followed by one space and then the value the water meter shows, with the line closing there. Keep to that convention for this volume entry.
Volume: 85470.3 gal
